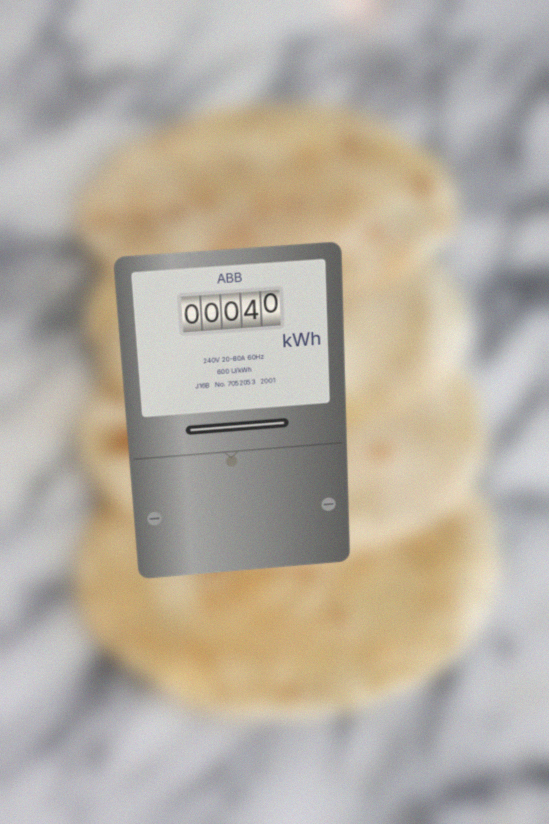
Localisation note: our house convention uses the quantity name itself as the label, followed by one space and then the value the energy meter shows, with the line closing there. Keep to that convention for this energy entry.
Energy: 40 kWh
